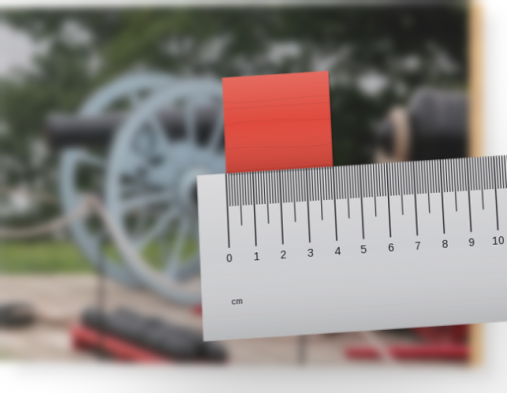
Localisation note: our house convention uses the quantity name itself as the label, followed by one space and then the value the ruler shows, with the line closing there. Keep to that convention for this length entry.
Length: 4 cm
